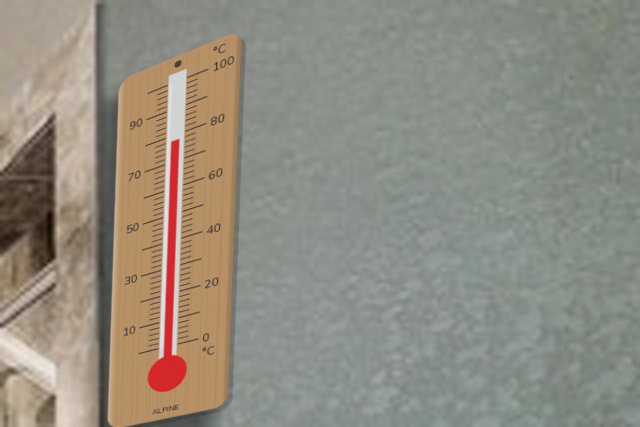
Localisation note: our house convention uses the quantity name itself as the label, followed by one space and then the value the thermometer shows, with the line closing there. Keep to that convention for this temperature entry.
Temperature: 78 °C
